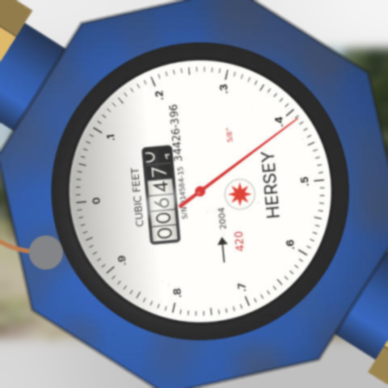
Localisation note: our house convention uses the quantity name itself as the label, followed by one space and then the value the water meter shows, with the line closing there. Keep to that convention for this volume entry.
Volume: 6470.41 ft³
